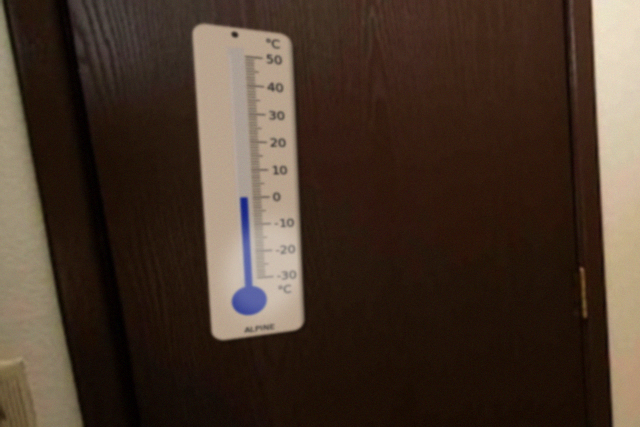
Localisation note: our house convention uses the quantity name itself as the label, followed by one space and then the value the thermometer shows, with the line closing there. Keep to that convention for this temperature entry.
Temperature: 0 °C
